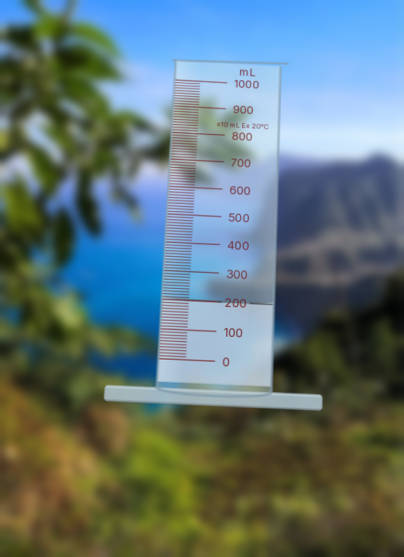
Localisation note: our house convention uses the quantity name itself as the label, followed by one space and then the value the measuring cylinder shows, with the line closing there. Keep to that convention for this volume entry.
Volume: 200 mL
